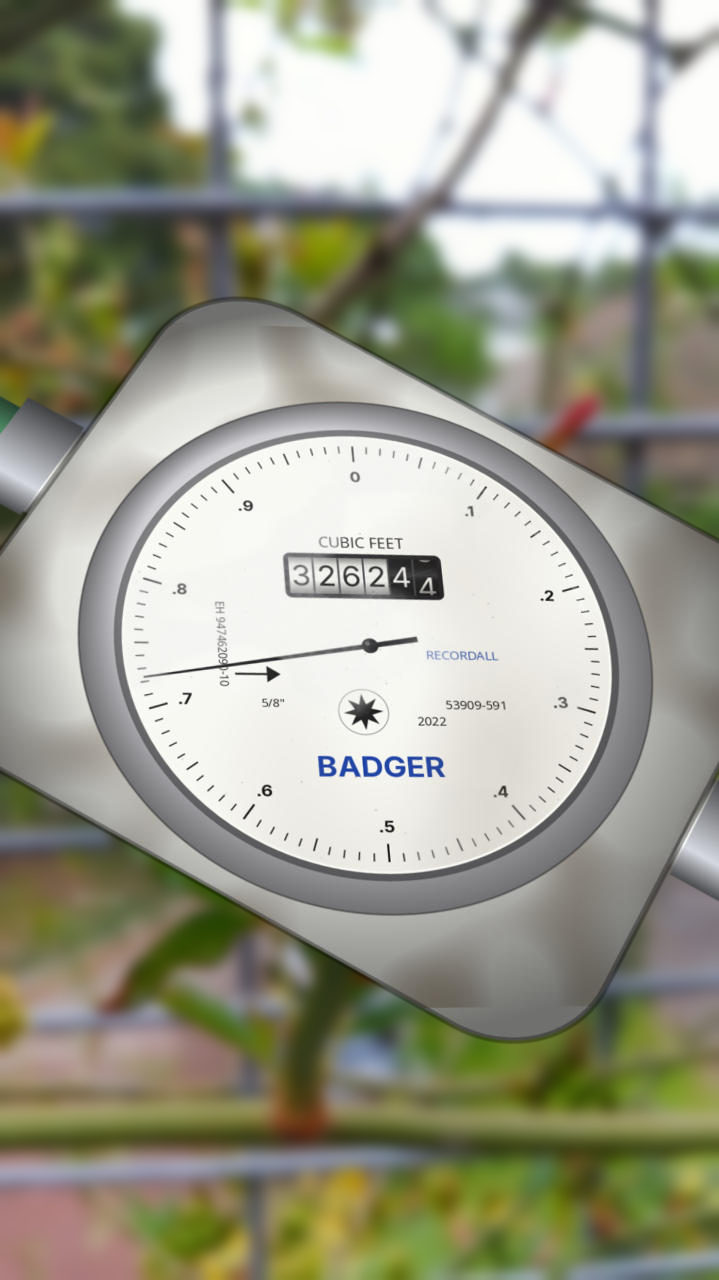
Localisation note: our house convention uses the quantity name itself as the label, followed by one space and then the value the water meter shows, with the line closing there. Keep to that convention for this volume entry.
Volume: 326243.72 ft³
